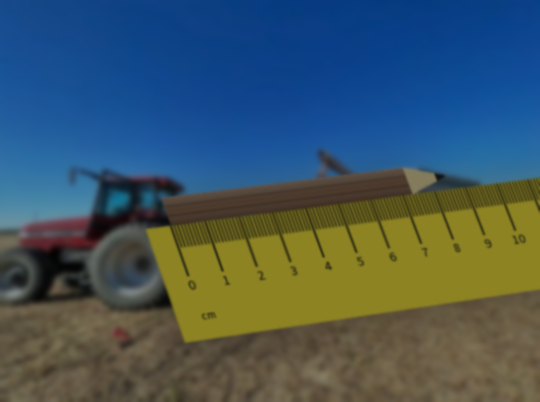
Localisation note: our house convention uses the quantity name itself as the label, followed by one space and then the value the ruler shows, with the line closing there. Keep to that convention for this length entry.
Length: 8.5 cm
